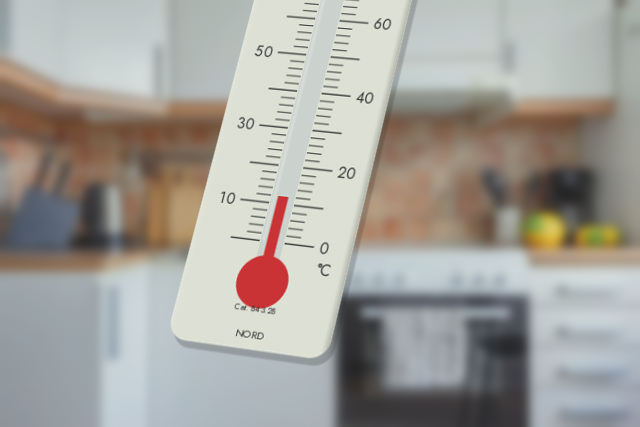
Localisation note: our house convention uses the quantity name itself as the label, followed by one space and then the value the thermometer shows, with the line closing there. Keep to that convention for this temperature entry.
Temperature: 12 °C
